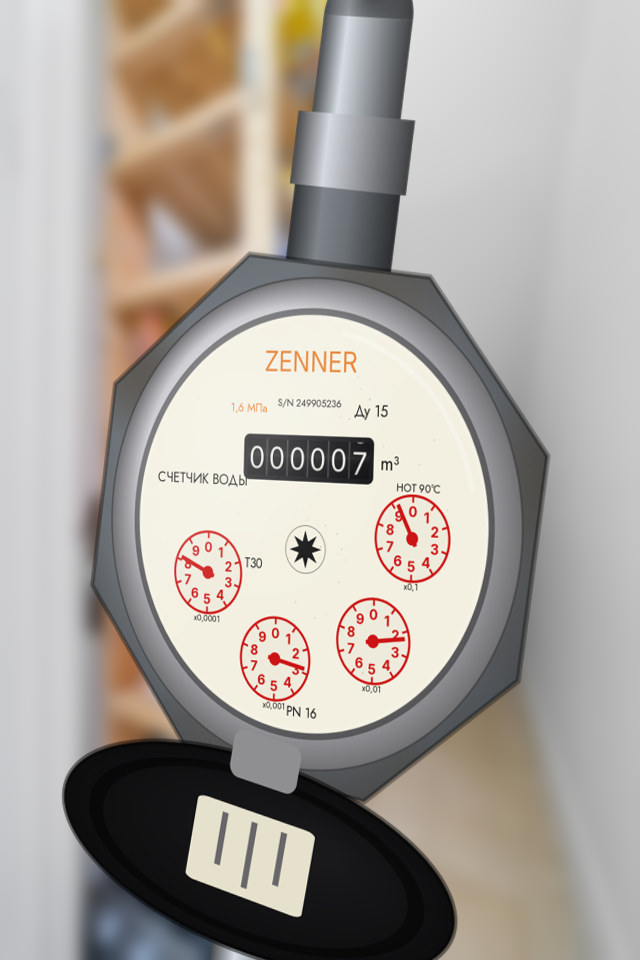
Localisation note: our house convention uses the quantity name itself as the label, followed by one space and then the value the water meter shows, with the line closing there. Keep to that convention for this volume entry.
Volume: 6.9228 m³
